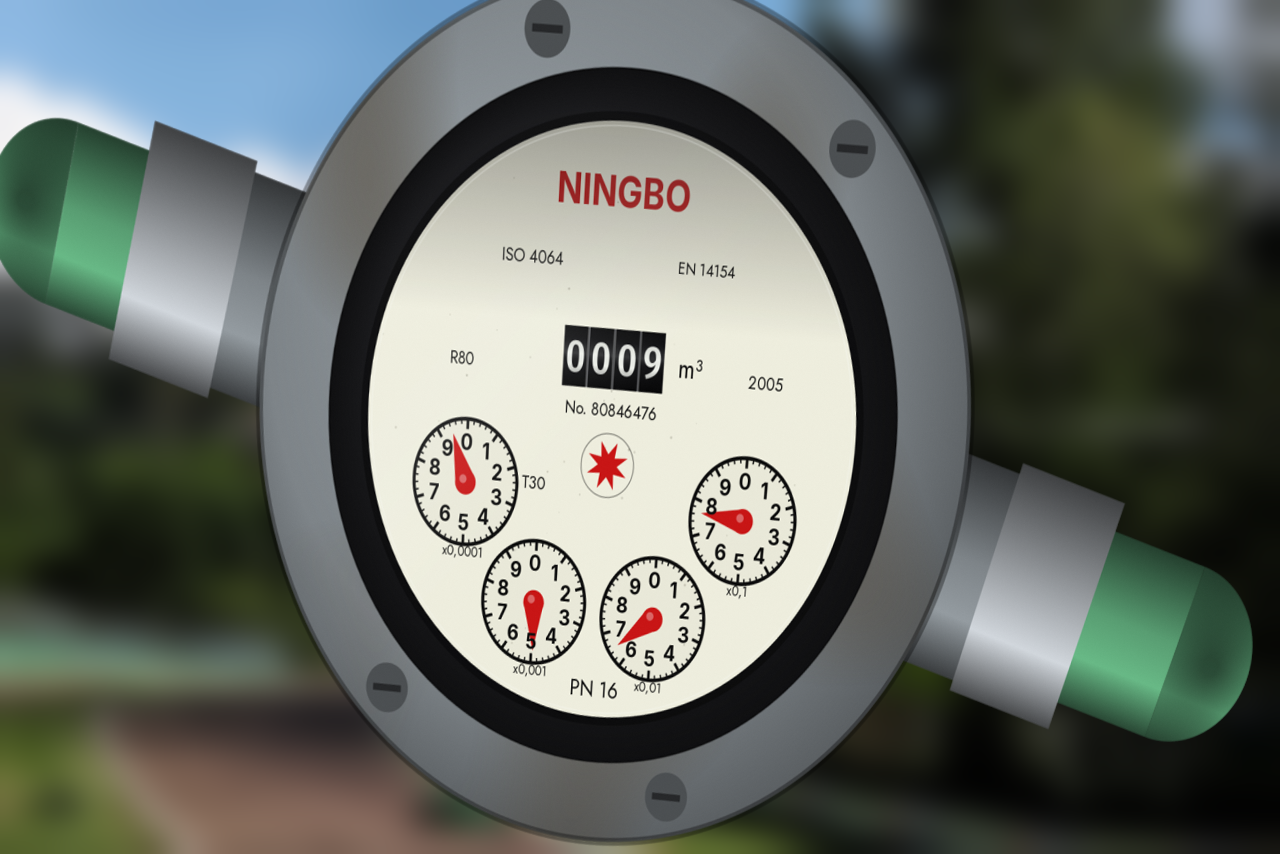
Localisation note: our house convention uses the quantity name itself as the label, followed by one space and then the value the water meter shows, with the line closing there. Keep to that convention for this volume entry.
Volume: 9.7649 m³
